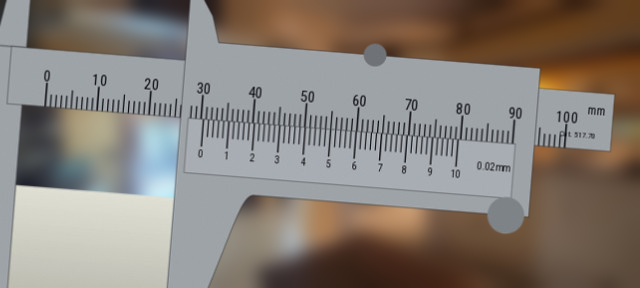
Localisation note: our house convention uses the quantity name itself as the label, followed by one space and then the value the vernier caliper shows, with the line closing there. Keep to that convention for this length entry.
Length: 30.5 mm
